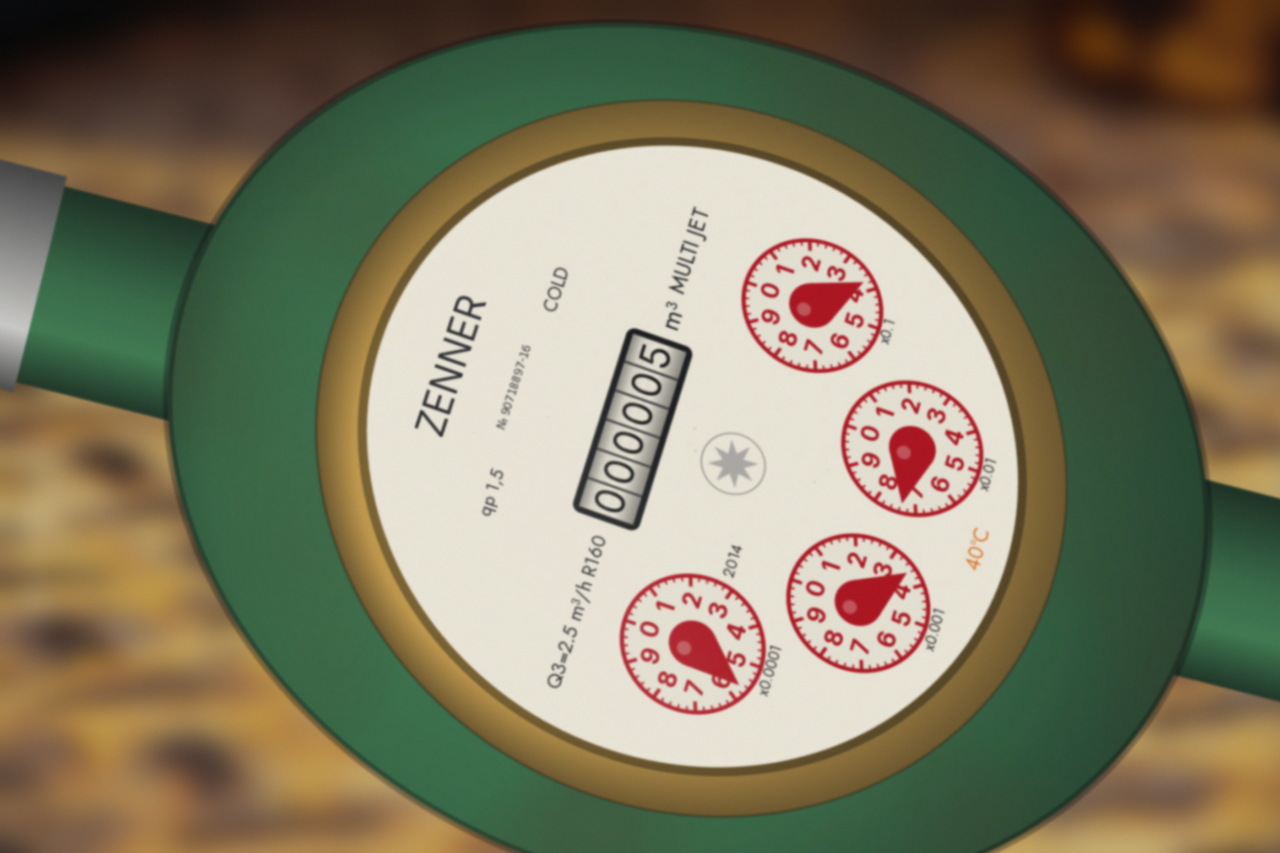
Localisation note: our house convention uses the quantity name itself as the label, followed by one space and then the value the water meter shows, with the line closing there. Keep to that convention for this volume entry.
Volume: 5.3735 m³
